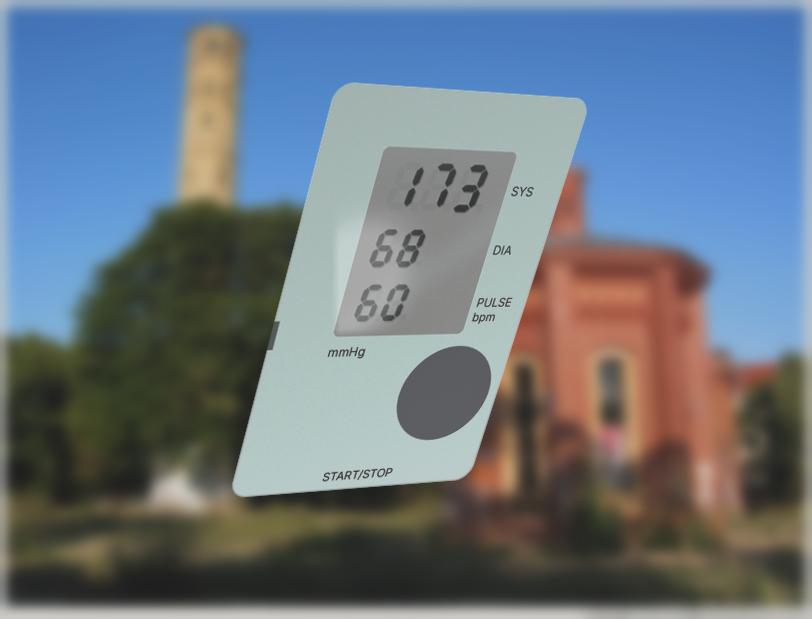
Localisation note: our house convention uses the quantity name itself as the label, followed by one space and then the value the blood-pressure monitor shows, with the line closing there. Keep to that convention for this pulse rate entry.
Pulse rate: 60 bpm
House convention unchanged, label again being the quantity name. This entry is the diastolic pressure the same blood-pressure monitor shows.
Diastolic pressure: 68 mmHg
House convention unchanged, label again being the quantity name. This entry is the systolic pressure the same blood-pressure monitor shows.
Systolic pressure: 173 mmHg
